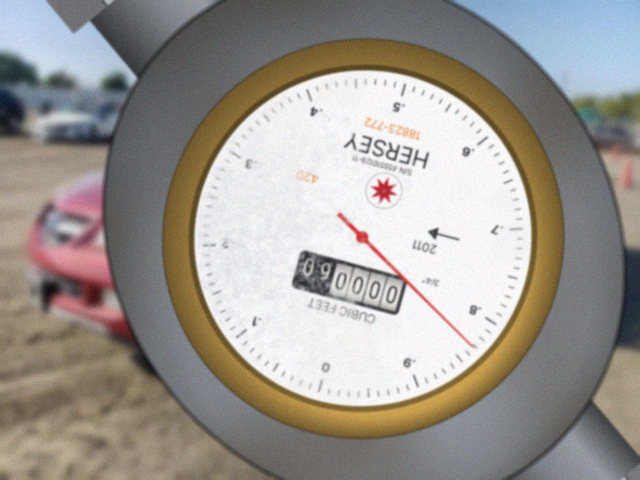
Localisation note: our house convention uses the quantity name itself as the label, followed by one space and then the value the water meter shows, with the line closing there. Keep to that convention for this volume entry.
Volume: 59.83 ft³
